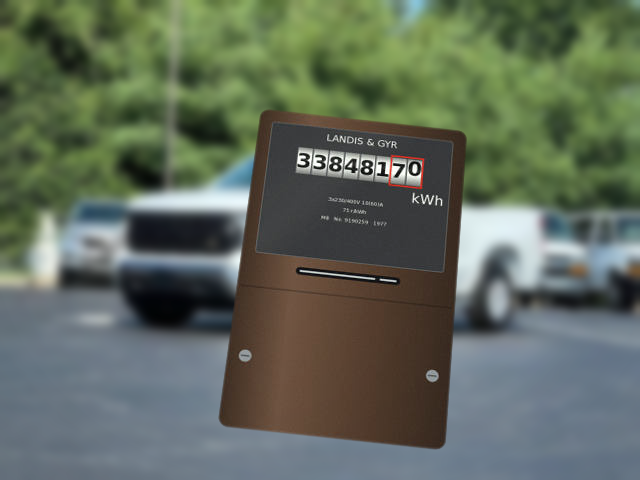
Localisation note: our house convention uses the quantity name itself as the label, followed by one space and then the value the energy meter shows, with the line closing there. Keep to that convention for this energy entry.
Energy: 338481.70 kWh
